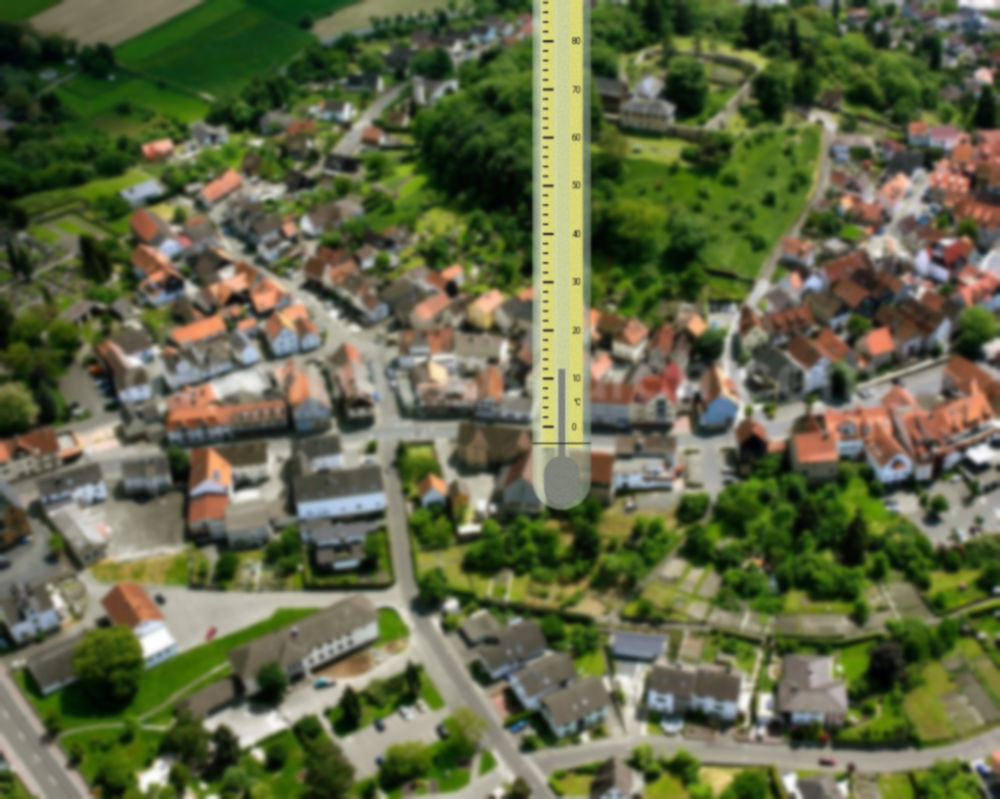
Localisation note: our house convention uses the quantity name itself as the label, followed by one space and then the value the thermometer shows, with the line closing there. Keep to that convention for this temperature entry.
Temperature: 12 °C
